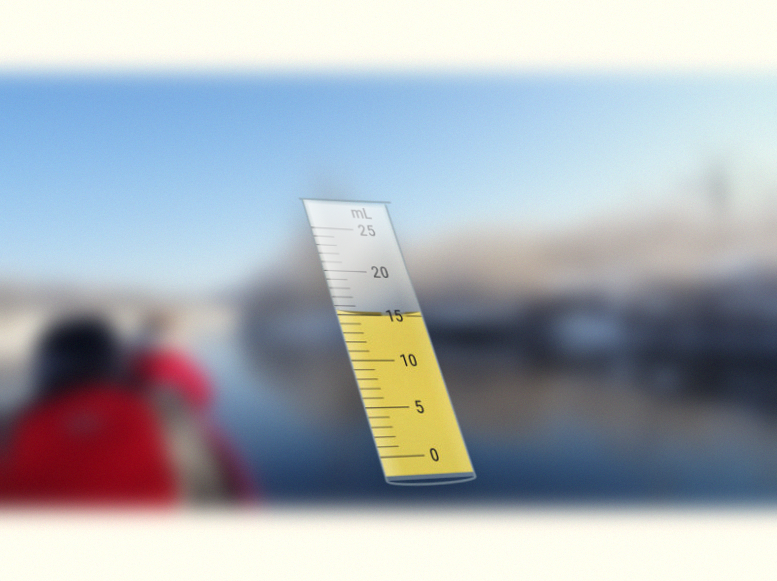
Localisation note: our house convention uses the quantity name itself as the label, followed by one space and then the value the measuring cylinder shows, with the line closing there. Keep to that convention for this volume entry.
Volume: 15 mL
